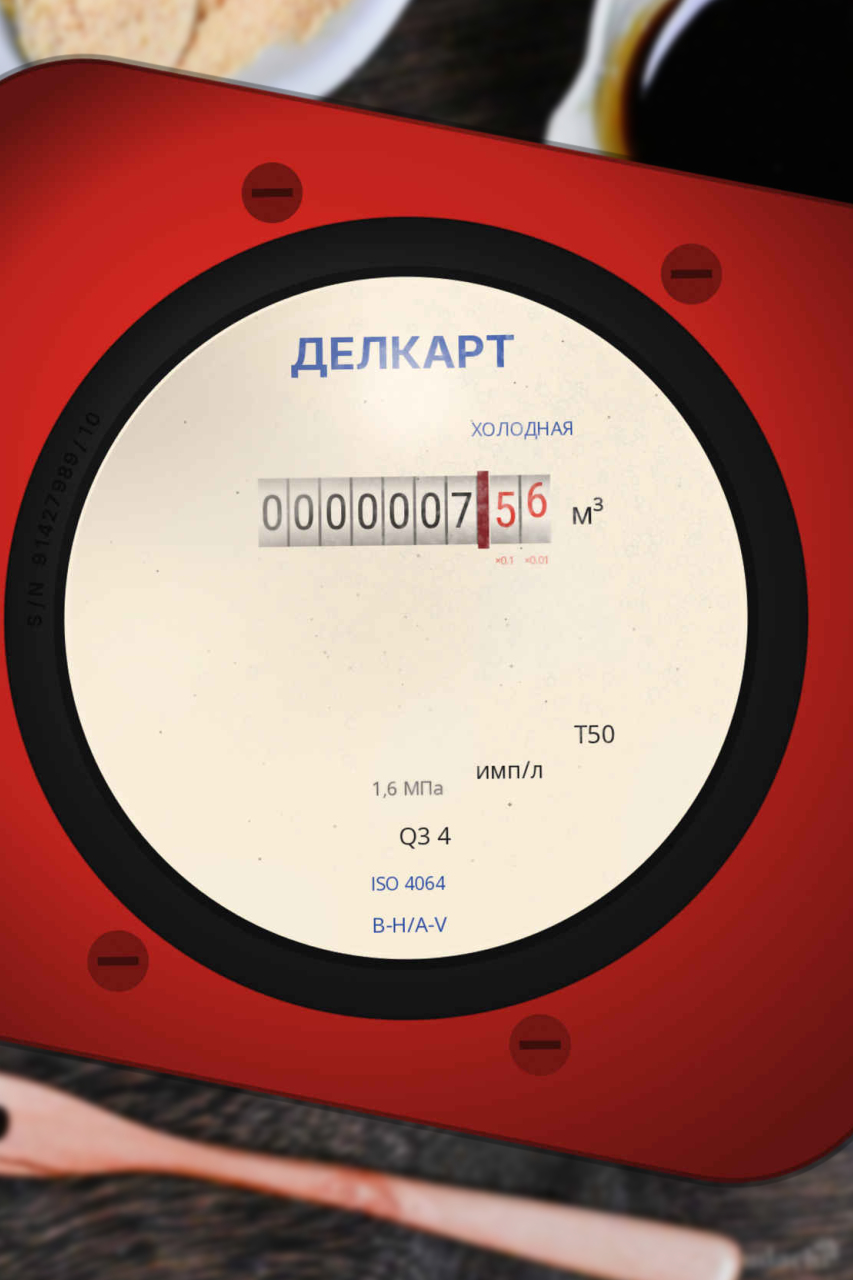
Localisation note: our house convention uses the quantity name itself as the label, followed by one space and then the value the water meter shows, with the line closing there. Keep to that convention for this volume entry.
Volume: 7.56 m³
